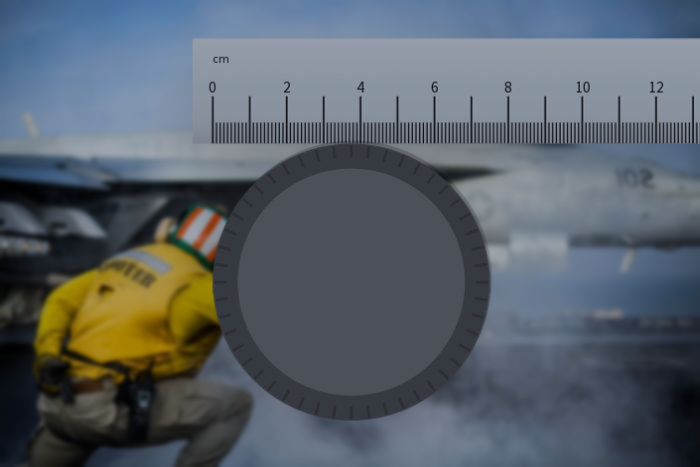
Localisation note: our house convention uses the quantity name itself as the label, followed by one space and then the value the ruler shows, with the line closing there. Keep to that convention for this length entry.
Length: 7.5 cm
